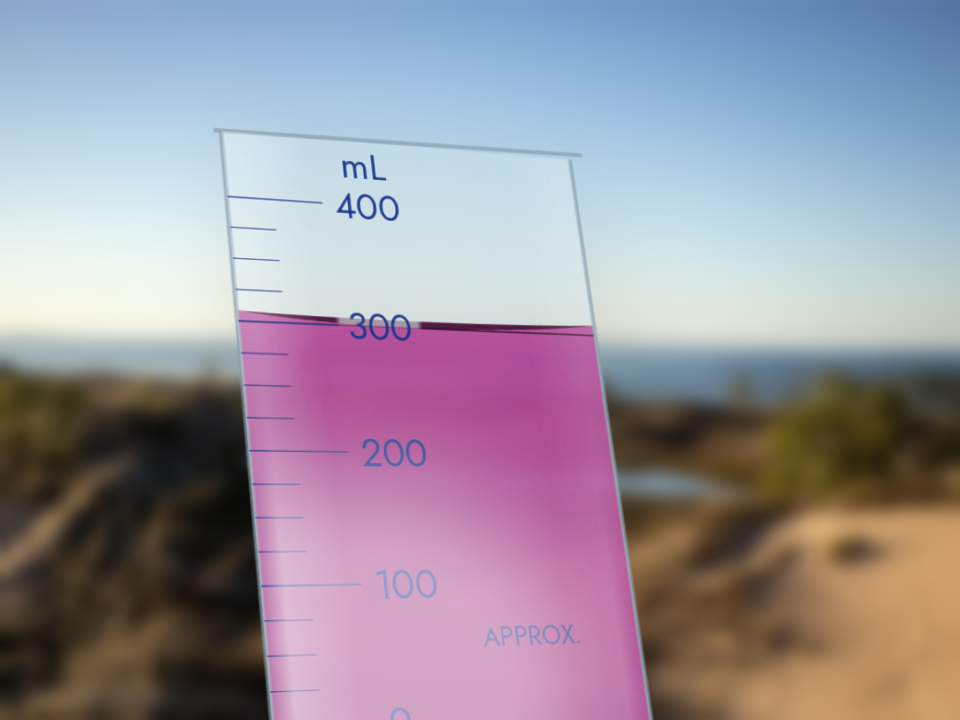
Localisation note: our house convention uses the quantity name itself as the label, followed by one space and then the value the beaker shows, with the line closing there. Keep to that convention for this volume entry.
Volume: 300 mL
